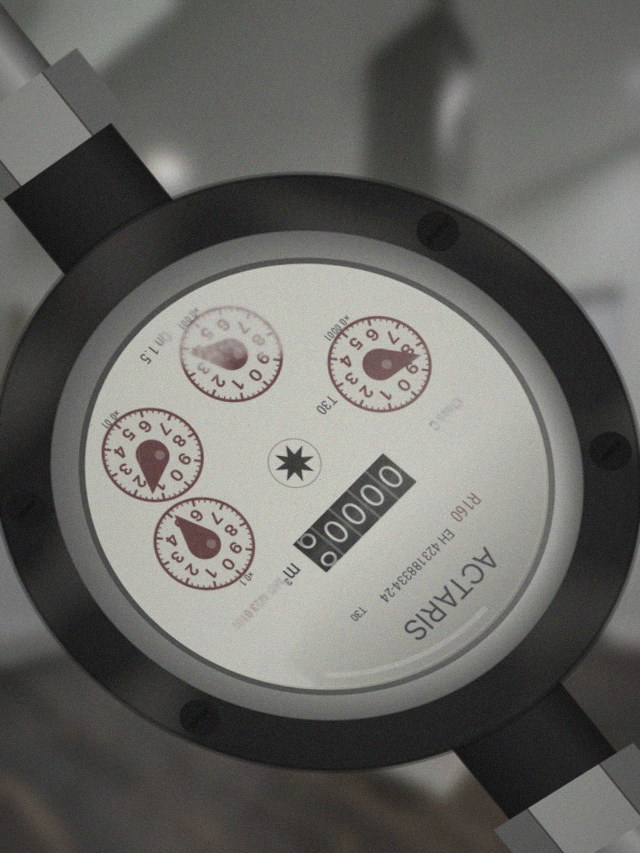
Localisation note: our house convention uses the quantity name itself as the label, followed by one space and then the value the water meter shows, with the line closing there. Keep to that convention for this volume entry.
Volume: 8.5138 m³
